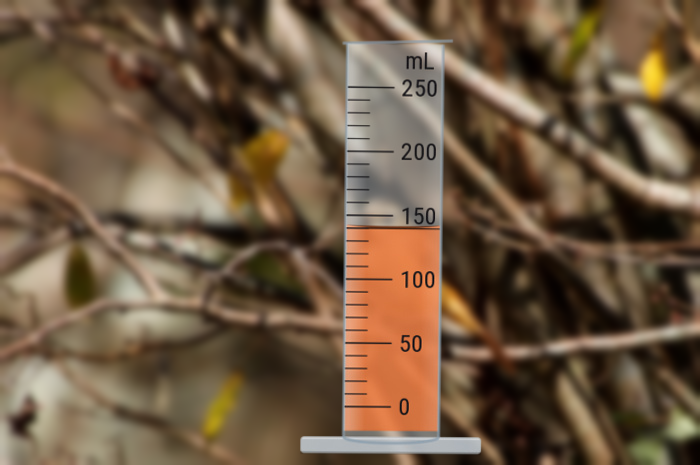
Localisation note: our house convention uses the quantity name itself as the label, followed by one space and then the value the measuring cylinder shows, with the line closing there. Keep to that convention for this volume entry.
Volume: 140 mL
